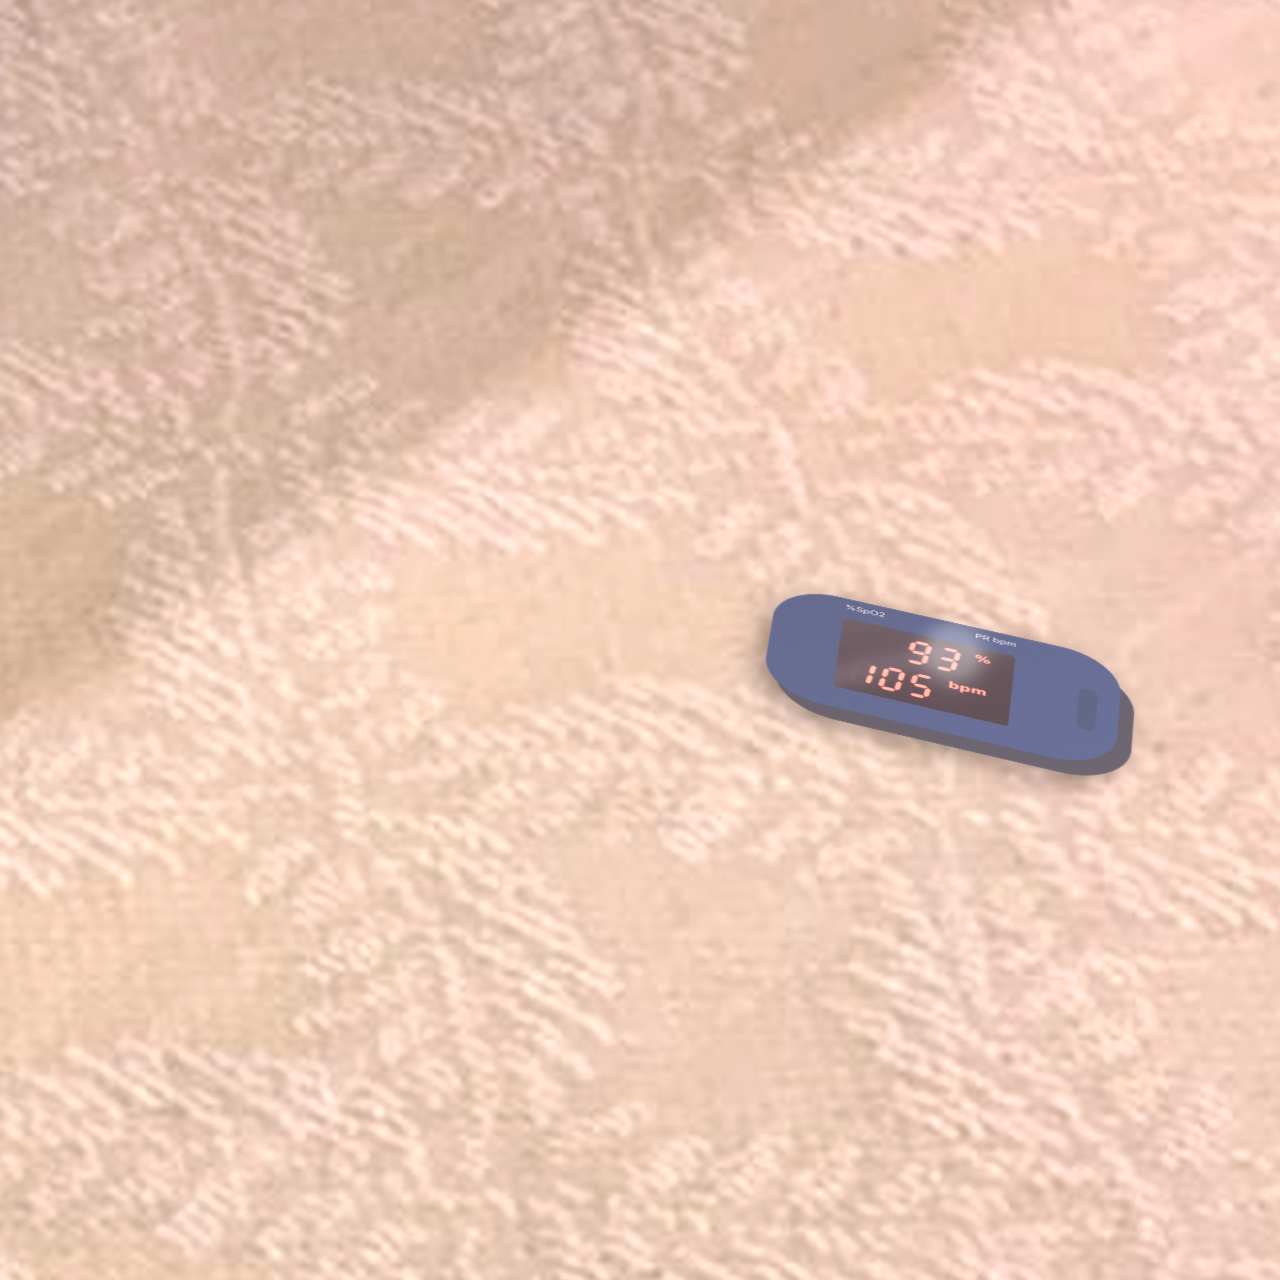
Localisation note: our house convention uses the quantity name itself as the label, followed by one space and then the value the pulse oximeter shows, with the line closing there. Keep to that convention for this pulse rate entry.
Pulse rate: 105 bpm
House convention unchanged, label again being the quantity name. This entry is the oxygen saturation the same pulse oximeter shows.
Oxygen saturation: 93 %
